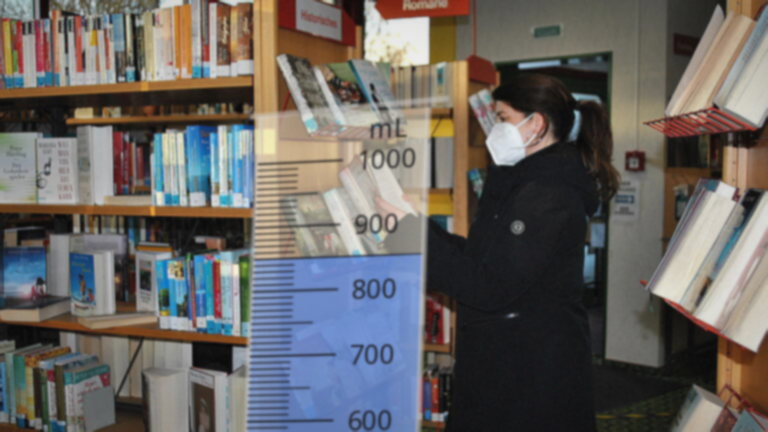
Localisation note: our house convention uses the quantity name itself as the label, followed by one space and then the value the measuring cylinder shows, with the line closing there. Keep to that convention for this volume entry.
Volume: 850 mL
